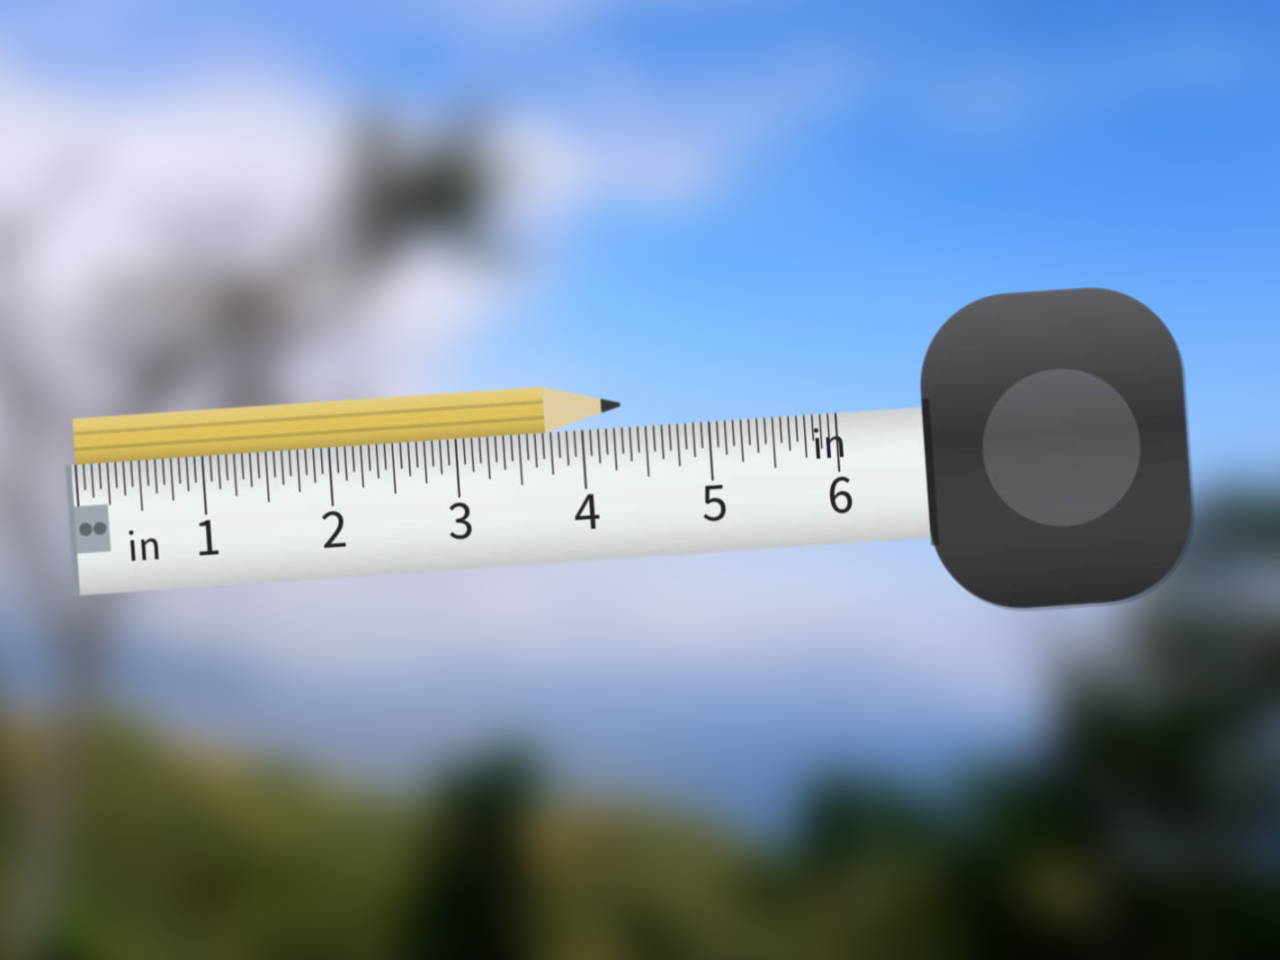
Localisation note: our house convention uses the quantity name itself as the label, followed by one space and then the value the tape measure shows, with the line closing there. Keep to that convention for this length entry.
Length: 4.3125 in
